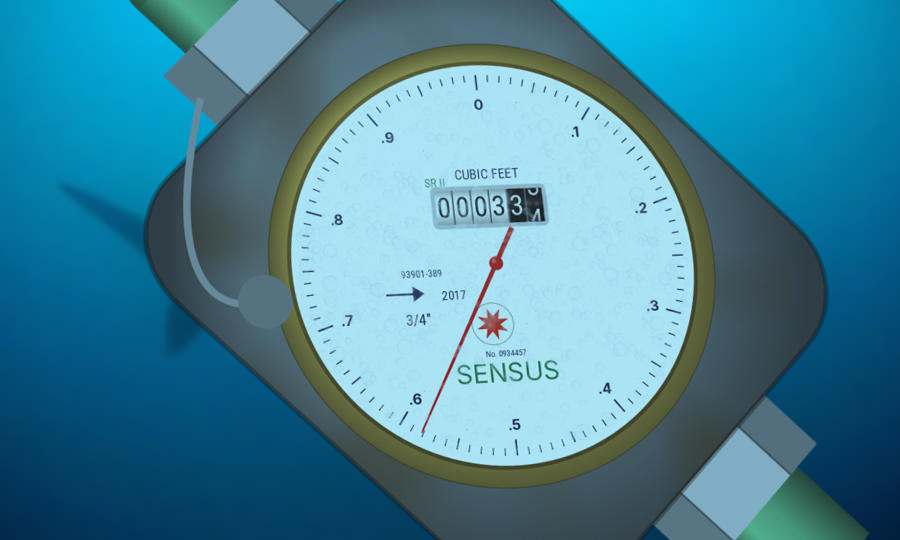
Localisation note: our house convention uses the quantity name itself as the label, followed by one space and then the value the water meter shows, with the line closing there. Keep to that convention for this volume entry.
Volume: 333.58 ft³
